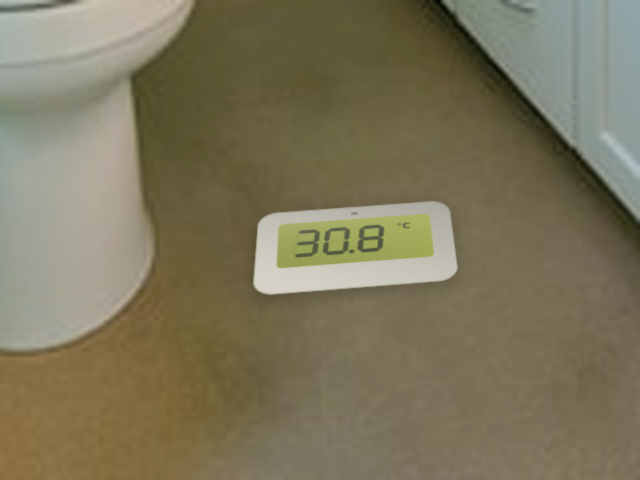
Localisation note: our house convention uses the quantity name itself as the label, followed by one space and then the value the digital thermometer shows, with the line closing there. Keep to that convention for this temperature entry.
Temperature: 30.8 °C
